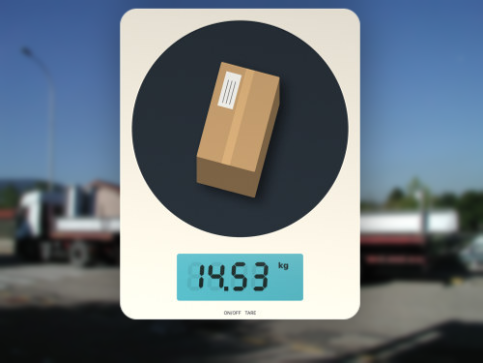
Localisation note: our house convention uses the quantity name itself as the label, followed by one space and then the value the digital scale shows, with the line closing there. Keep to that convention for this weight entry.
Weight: 14.53 kg
